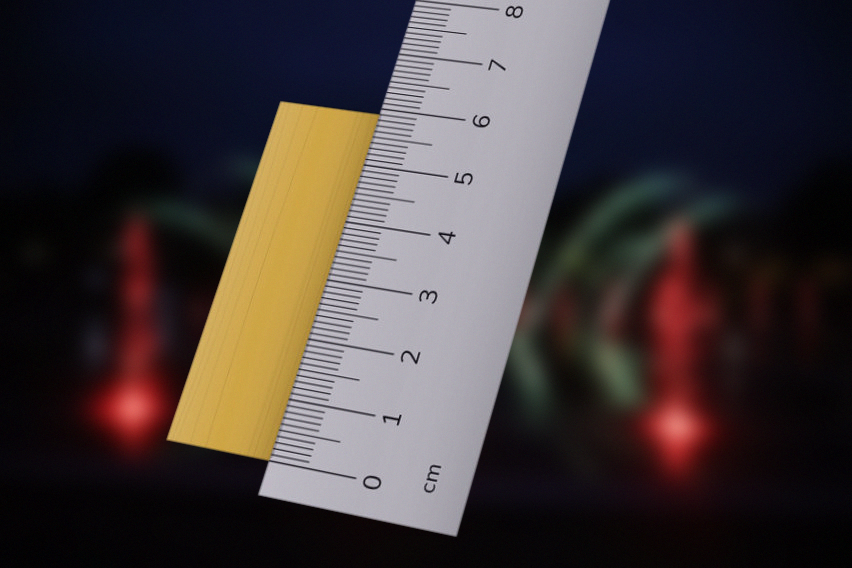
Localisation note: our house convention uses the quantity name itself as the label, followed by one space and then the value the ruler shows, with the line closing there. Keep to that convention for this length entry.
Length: 5.9 cm
